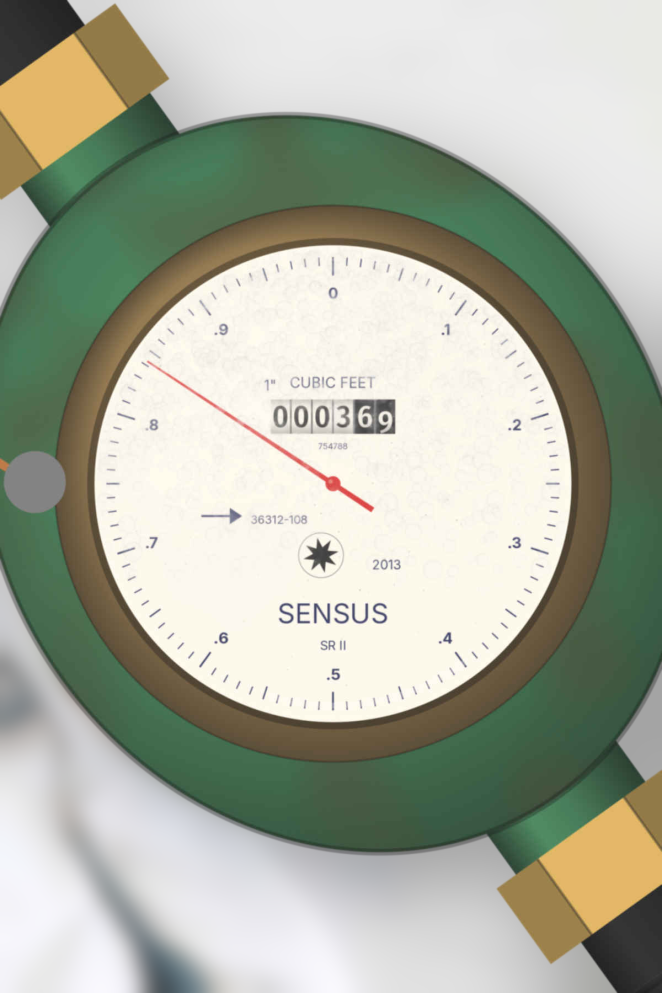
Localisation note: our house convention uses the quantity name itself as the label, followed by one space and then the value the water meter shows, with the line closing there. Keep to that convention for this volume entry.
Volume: 368.84 ft³
